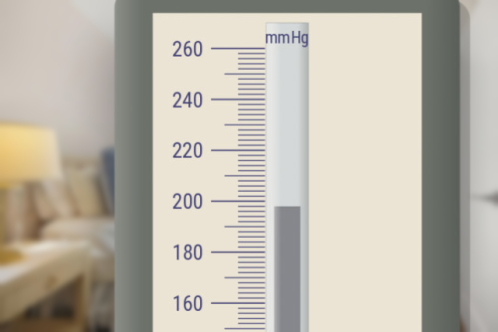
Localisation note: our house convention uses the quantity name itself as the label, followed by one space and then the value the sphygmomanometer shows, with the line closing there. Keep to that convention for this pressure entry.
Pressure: 198 mmHg
